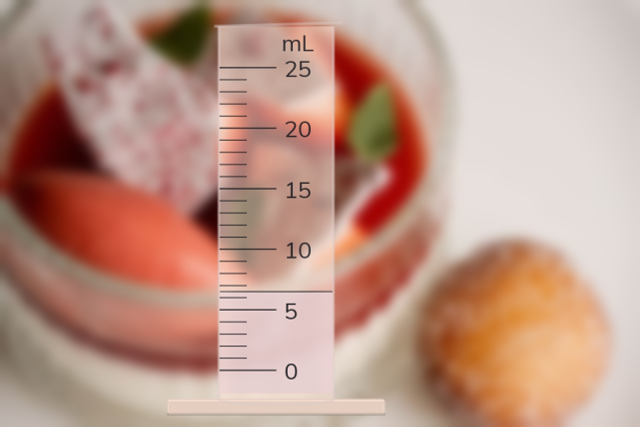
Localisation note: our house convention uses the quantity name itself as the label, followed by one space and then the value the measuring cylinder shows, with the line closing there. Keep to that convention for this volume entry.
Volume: 6.5 mL
